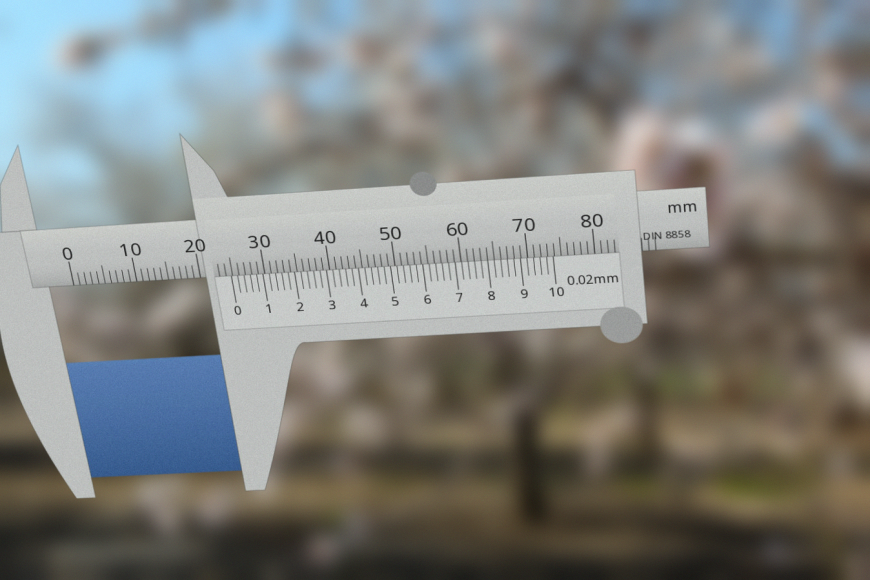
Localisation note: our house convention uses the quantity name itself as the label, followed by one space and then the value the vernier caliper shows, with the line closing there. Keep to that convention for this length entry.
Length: 24.8 mm
